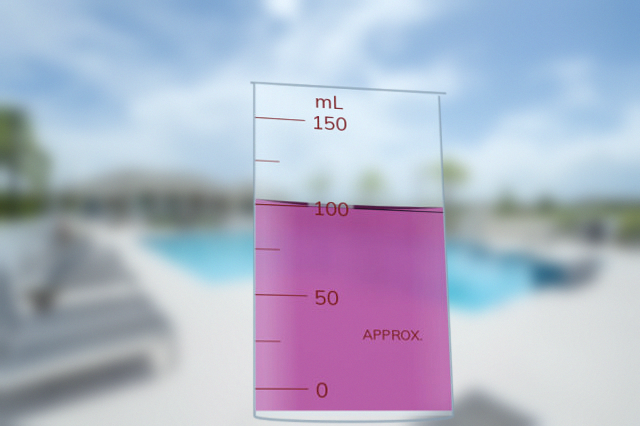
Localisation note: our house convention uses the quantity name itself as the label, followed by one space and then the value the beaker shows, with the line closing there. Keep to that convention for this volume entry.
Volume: 100 mL
